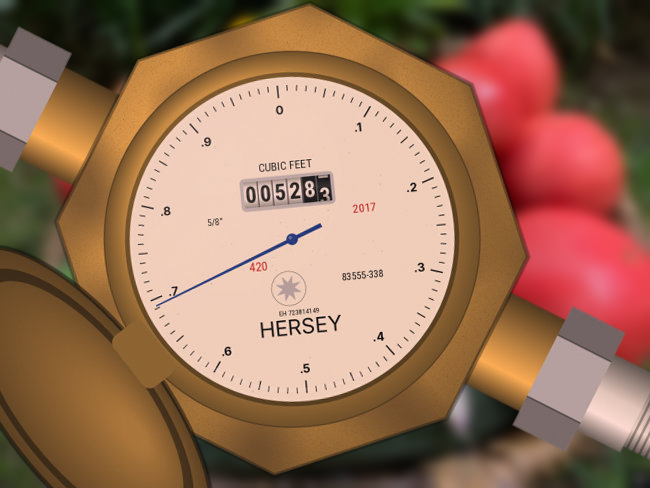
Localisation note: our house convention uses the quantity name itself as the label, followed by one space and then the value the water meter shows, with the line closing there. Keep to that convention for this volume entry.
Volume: 5282.69 ft³
